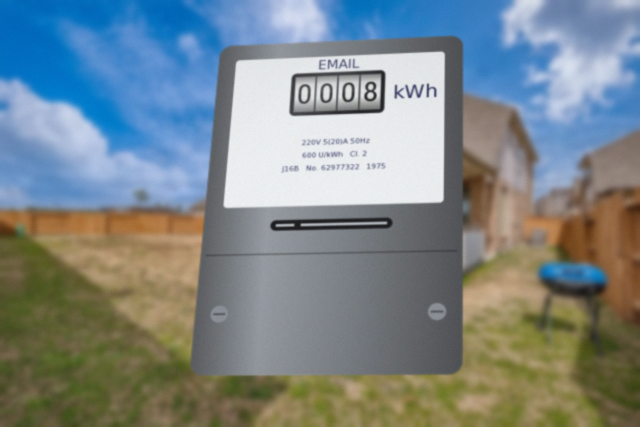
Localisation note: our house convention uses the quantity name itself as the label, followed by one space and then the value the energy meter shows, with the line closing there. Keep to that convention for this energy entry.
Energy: 8 kWh
